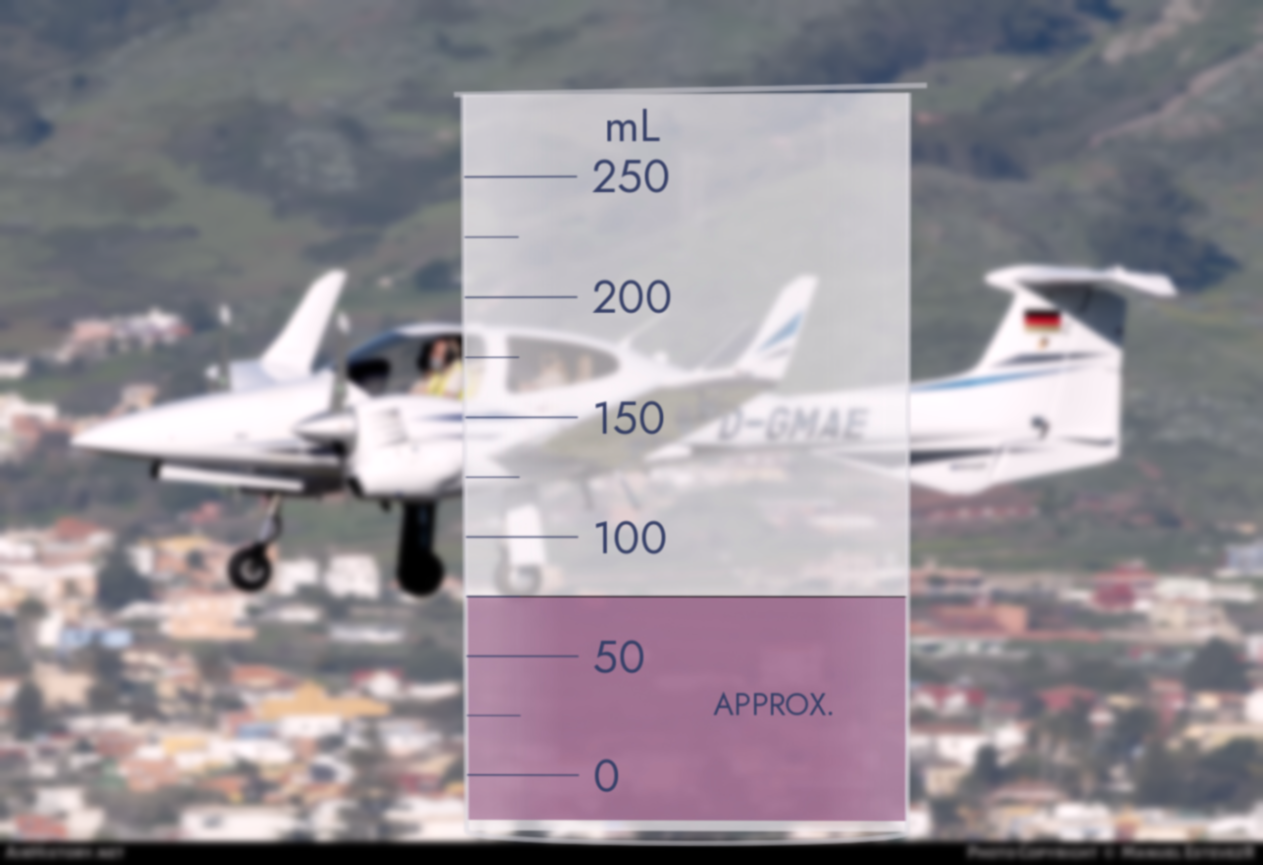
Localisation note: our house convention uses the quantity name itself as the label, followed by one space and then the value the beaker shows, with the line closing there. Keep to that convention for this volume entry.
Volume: 75 mL
